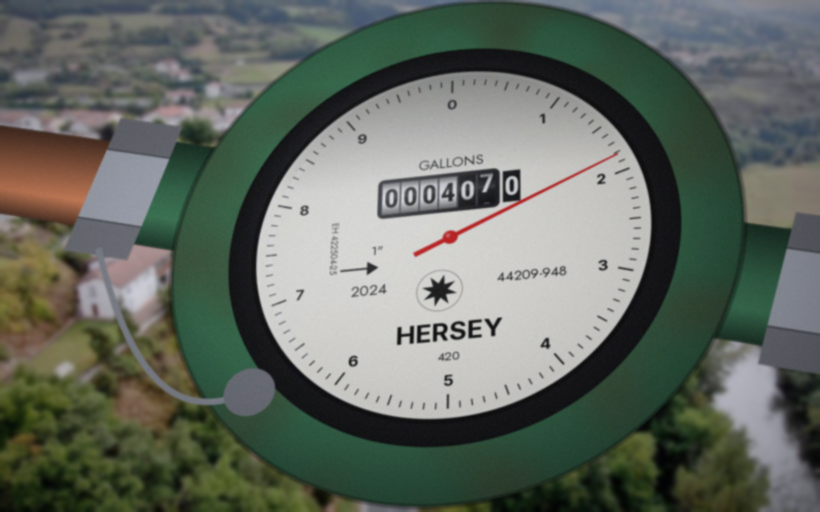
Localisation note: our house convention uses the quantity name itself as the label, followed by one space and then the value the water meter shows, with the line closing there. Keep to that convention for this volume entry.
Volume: 4071.8 gal
